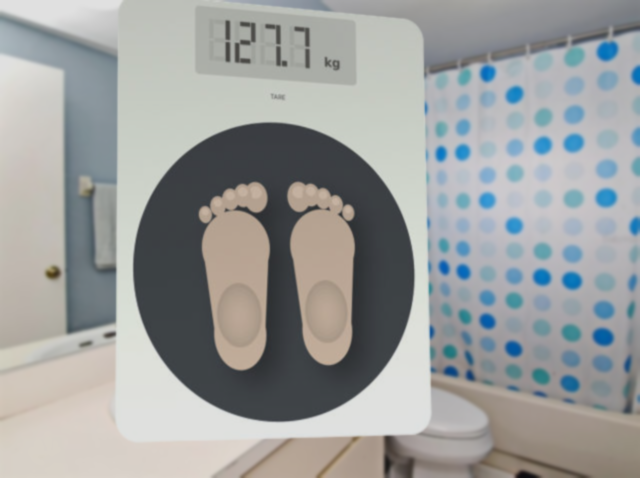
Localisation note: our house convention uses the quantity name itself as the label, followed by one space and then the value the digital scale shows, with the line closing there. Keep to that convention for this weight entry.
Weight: 127.7 kg
